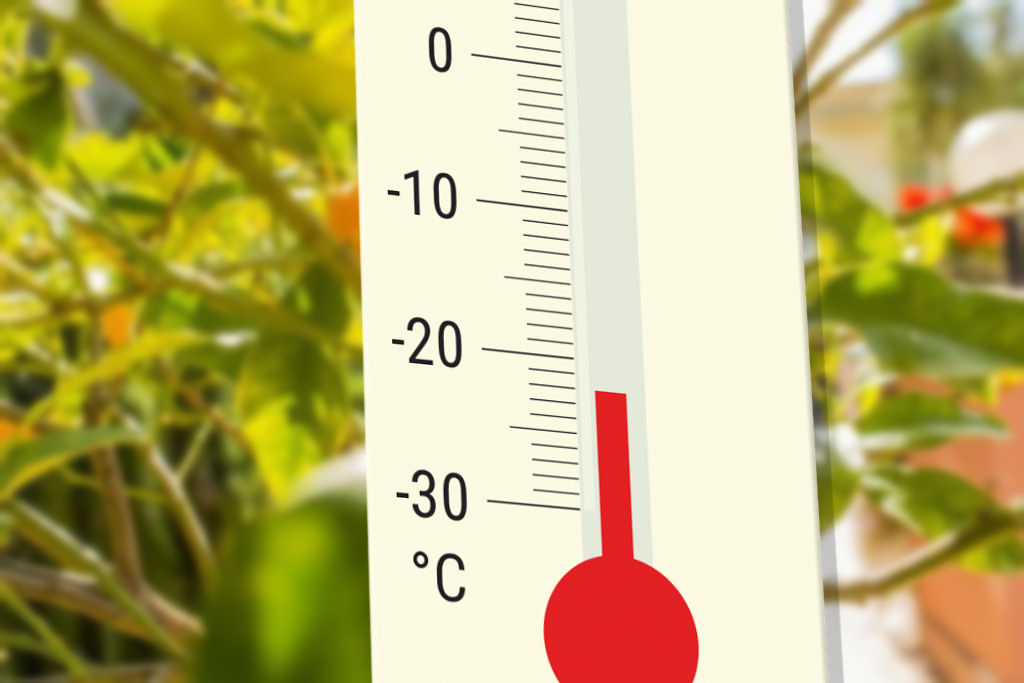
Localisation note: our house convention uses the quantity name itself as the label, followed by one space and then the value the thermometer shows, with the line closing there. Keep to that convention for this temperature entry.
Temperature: -22 °C
